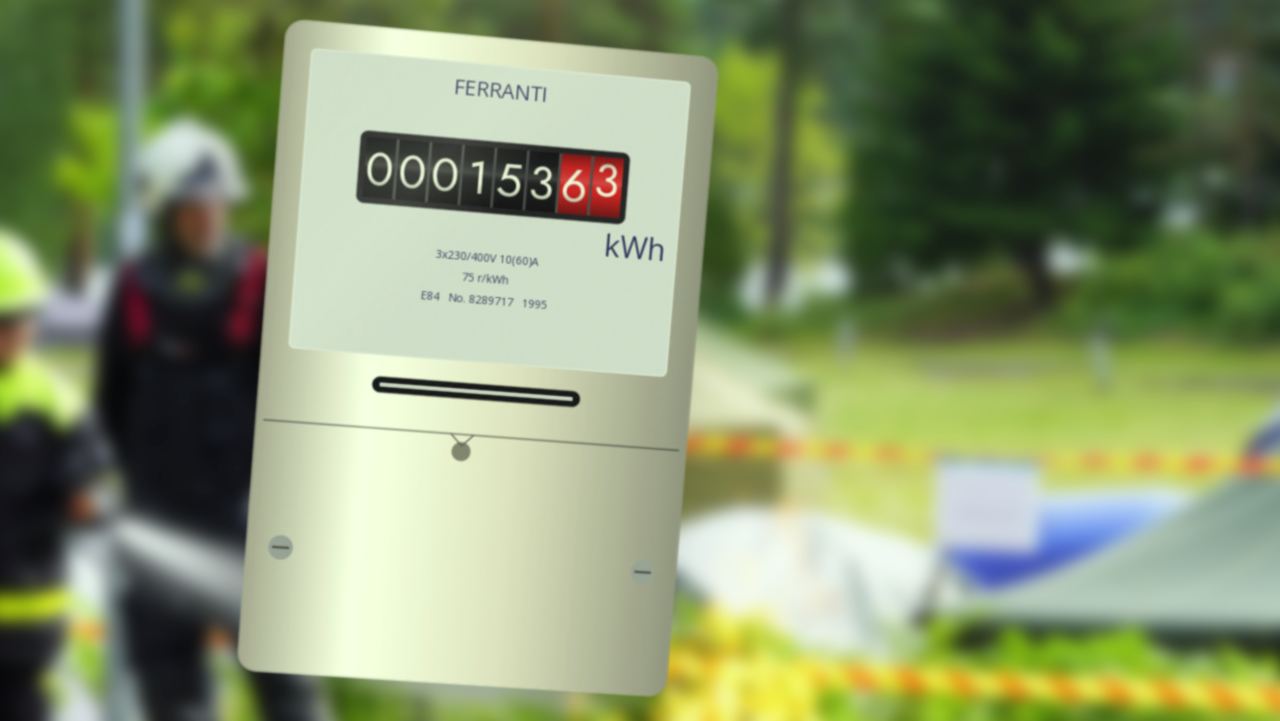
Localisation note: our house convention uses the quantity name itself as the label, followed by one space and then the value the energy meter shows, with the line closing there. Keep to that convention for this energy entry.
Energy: 153.63 kWh
